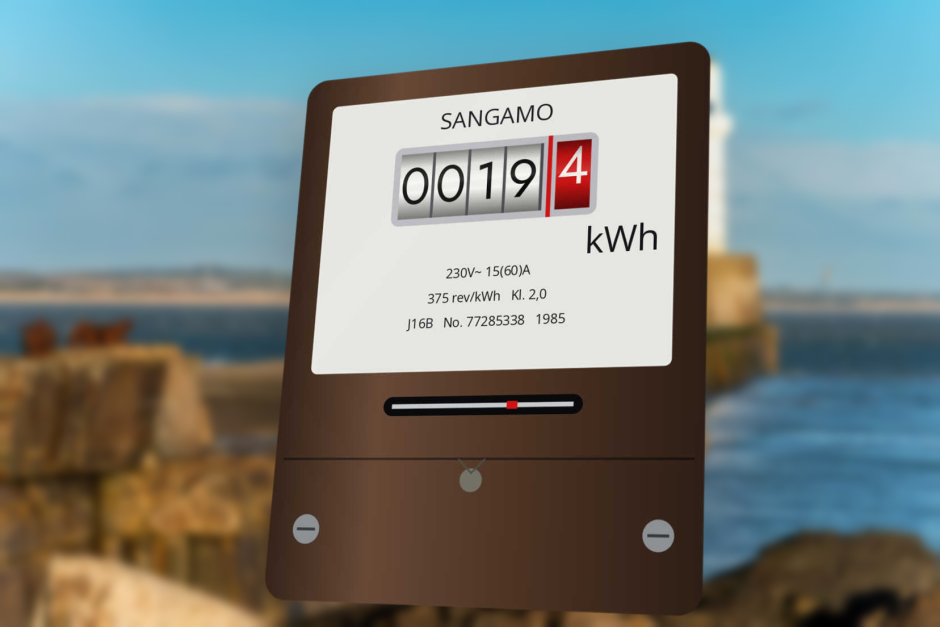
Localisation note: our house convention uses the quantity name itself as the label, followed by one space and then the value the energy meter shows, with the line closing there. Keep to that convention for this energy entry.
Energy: 19.4 kWh
